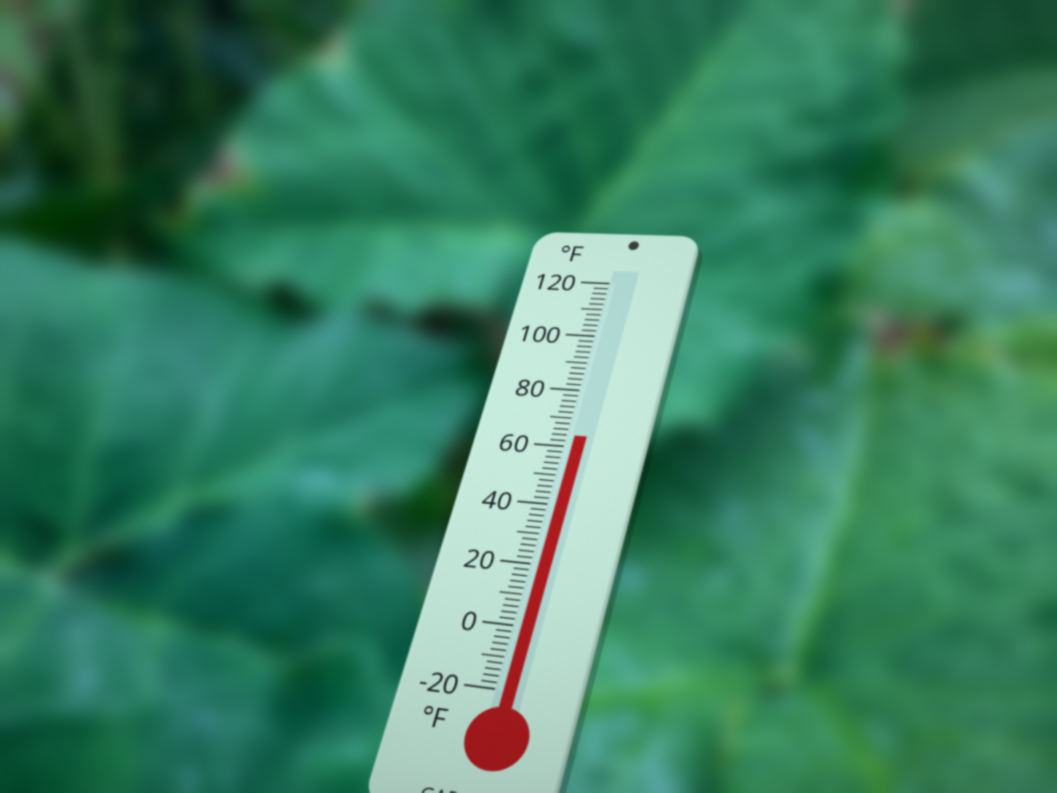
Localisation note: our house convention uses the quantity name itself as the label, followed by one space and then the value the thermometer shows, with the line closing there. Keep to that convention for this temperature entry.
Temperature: 64 °F
